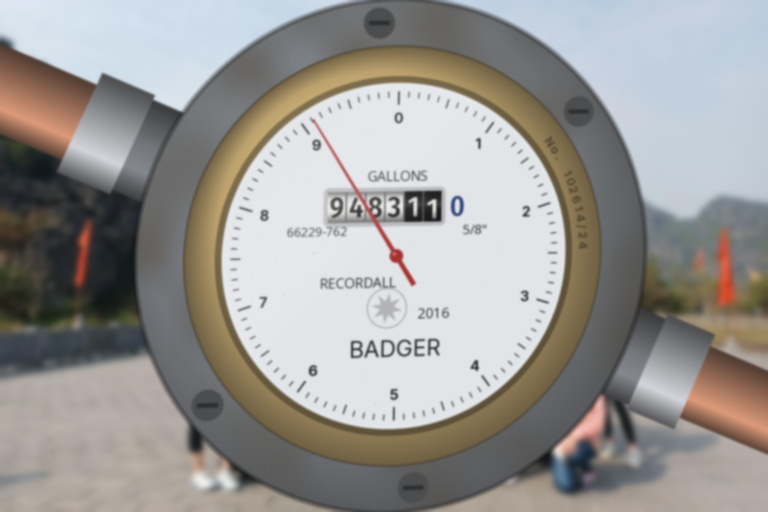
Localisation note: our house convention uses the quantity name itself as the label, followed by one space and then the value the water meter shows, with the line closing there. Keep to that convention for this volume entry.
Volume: 9483109.1 gal
